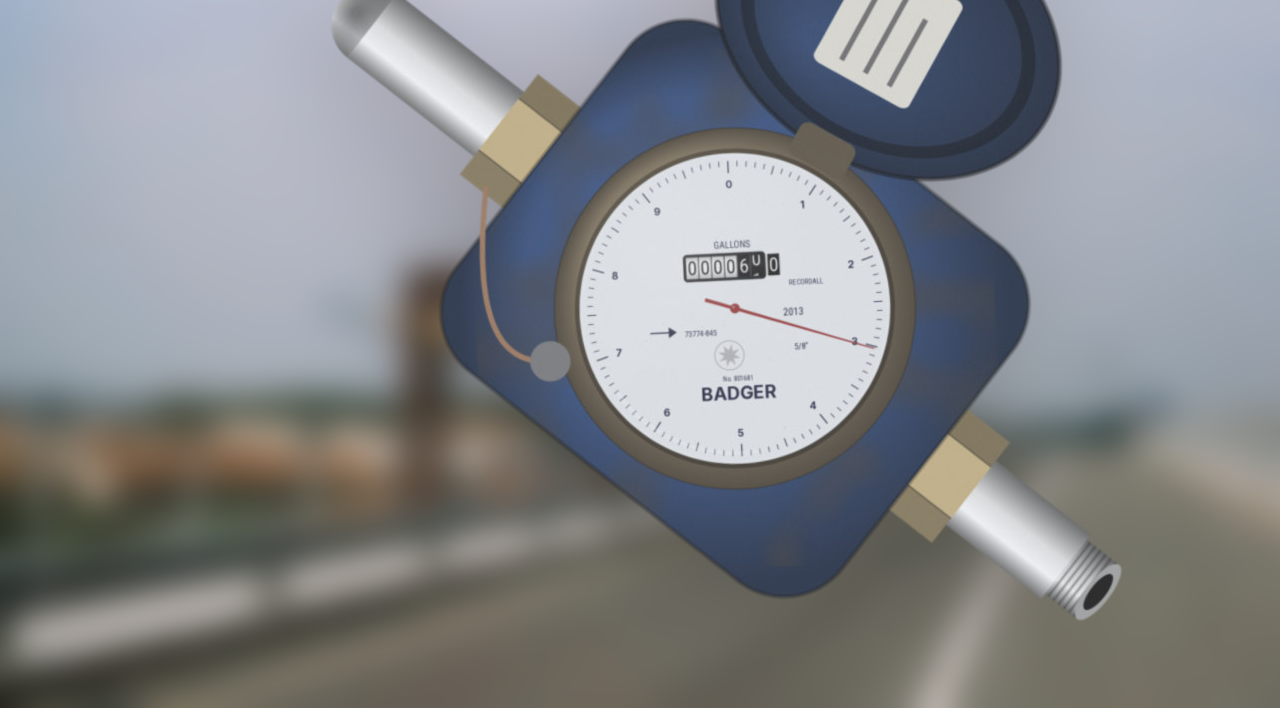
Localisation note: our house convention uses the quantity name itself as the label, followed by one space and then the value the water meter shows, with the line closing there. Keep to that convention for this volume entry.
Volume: 603.0 gal
